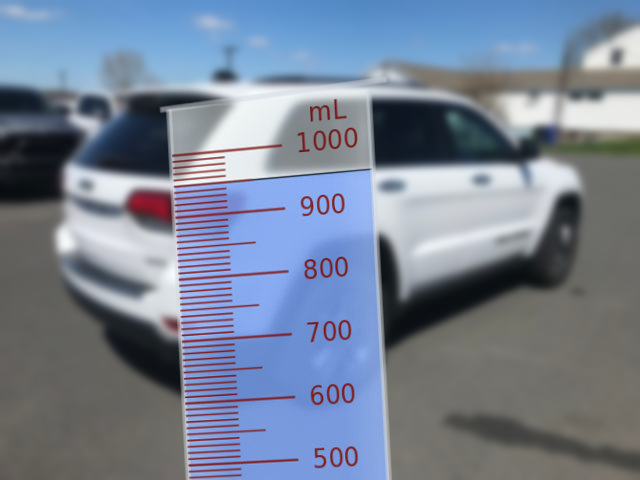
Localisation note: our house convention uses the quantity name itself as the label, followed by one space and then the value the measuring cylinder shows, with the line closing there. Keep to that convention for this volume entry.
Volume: 950 mL
